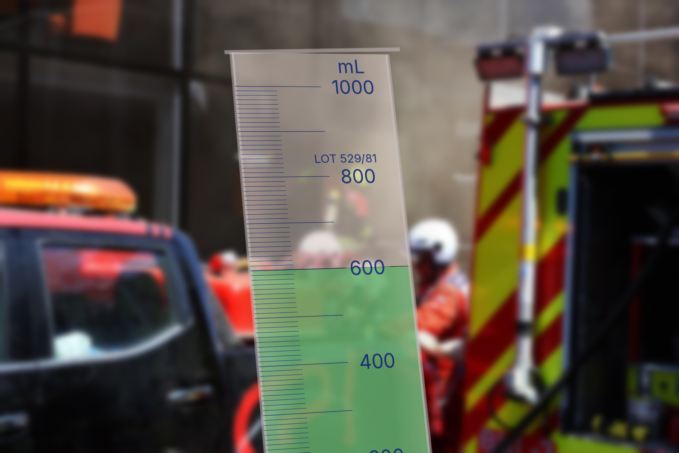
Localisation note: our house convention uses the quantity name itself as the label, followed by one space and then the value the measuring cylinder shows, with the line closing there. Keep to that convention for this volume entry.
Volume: 600 mL
